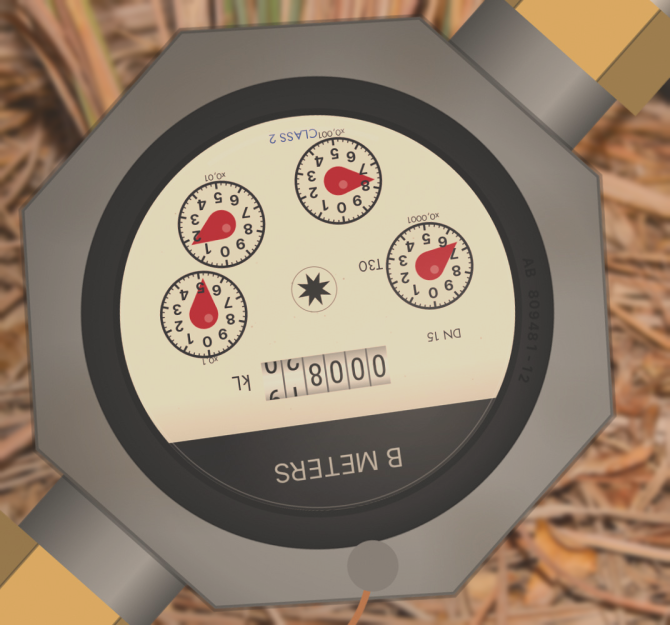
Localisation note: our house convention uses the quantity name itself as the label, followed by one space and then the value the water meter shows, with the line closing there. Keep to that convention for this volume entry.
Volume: 819.5176 kL
